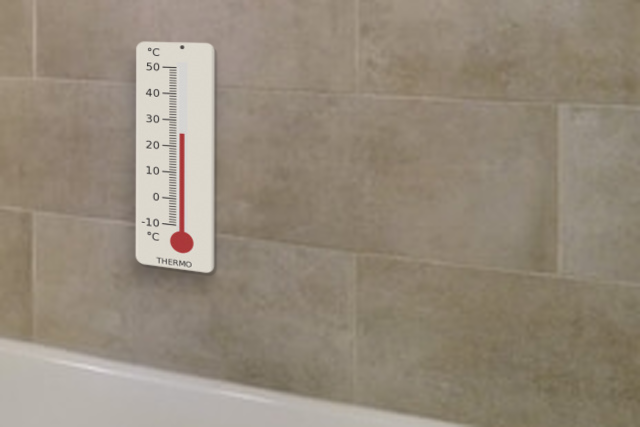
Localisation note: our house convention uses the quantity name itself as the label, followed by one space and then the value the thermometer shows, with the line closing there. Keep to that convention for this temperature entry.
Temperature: 25 °C
